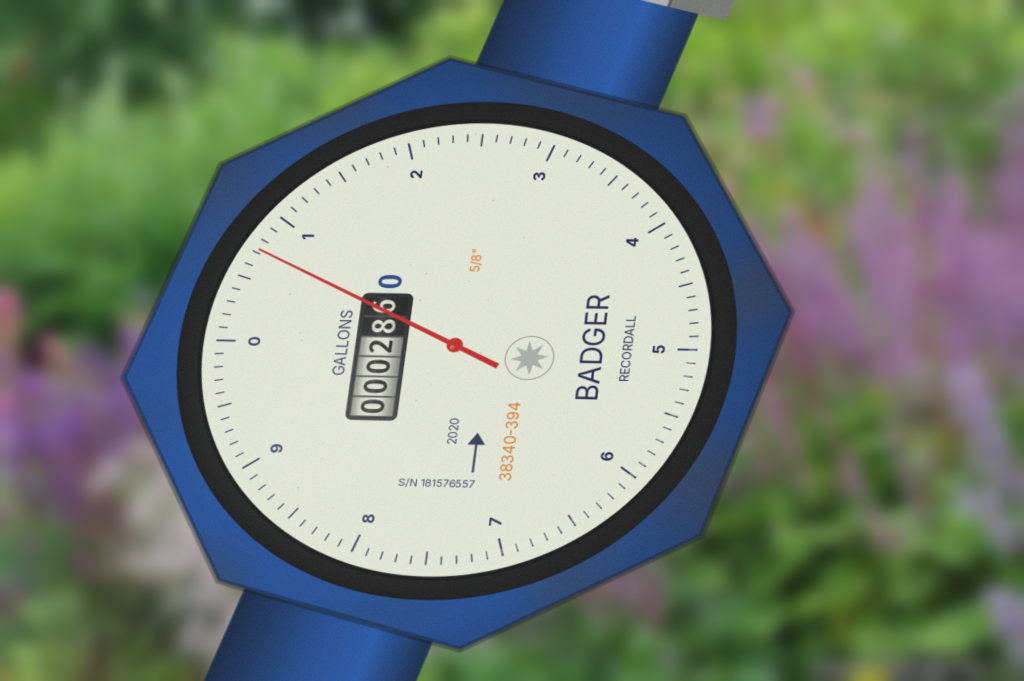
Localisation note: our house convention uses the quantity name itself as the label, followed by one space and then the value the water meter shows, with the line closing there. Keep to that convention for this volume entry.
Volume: 2860.7 gal
